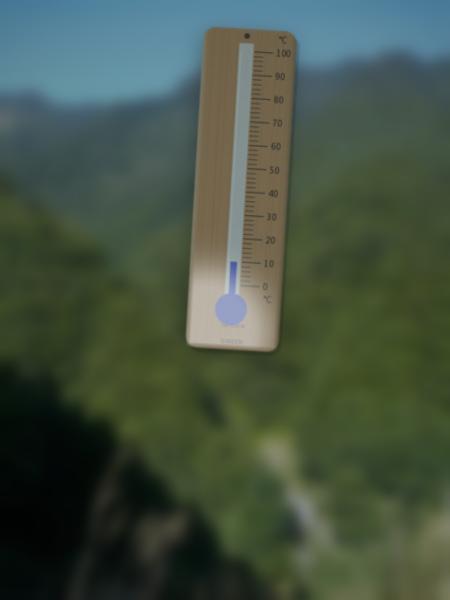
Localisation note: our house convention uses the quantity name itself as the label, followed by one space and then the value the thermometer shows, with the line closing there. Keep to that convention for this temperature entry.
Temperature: 10 °C
